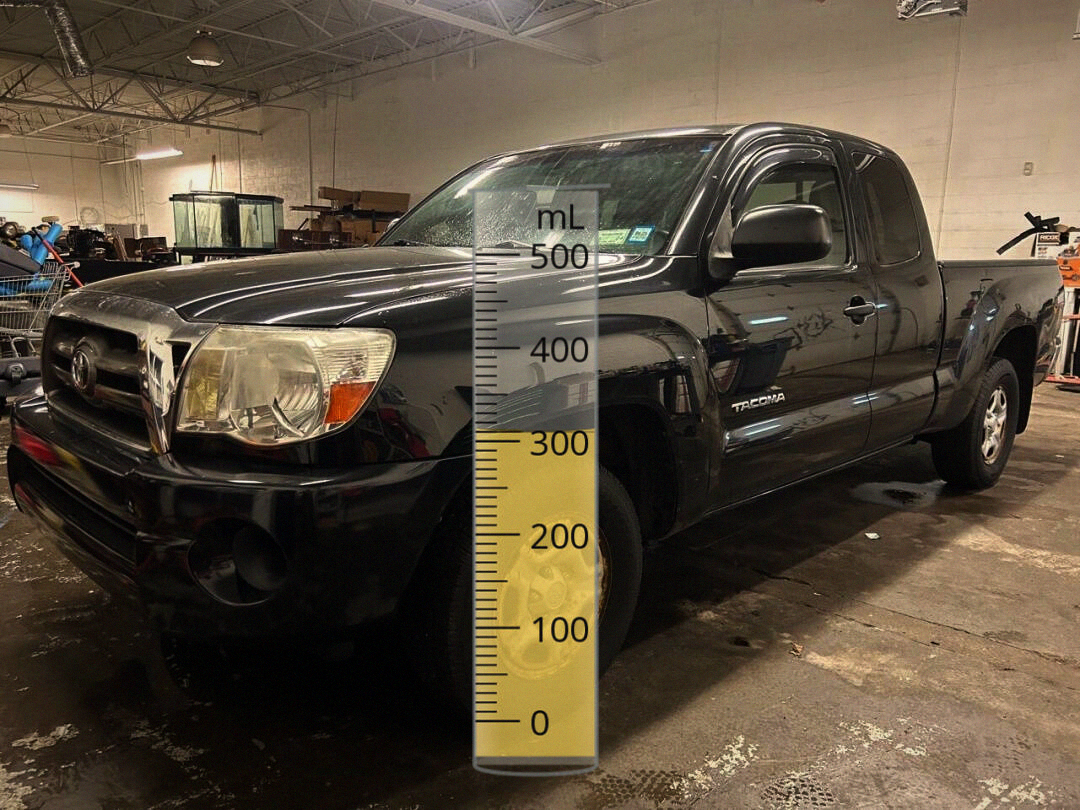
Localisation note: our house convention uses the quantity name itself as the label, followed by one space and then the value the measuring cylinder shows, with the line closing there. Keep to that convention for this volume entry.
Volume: 310 mL
